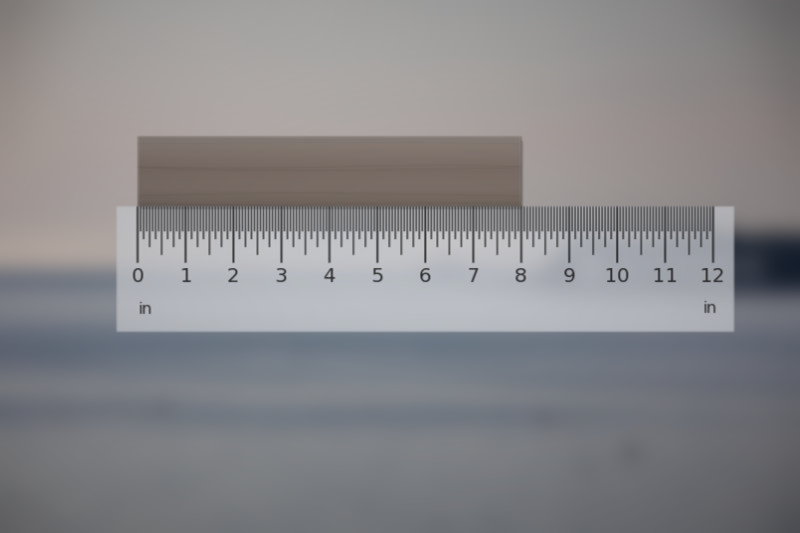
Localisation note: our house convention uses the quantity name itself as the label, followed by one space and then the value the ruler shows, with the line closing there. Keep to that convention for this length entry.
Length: 8 in
